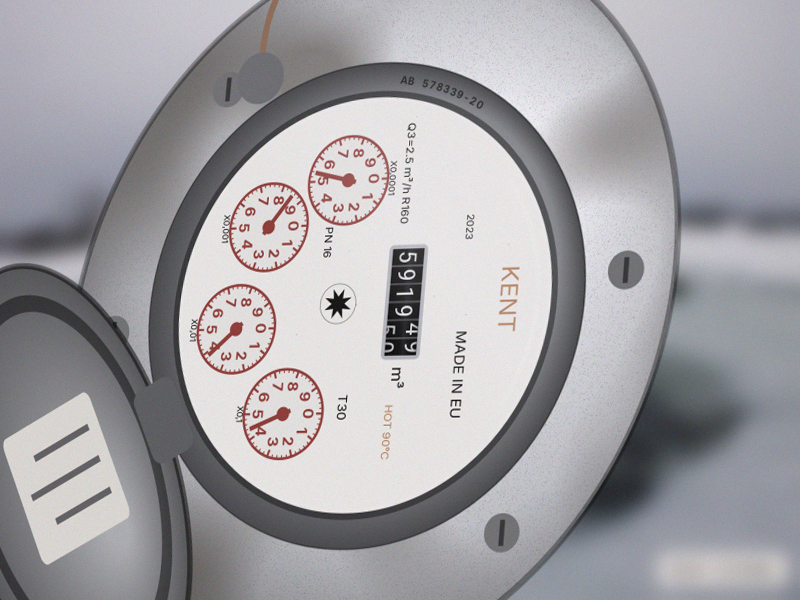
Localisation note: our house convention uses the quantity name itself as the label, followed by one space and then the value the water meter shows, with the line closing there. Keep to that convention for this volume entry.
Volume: 591949.4385 m³
